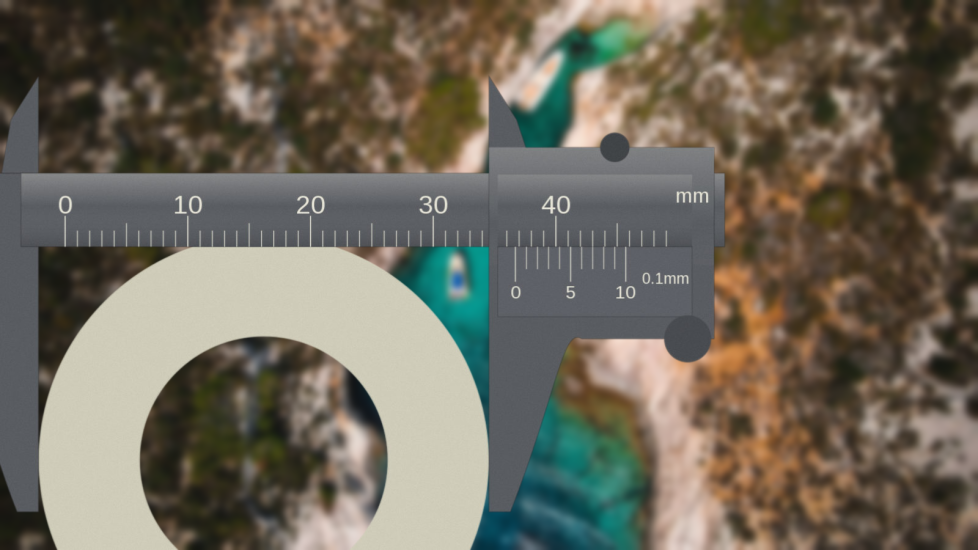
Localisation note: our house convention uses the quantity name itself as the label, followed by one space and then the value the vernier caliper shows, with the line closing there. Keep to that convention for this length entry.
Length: 36.7 mm
